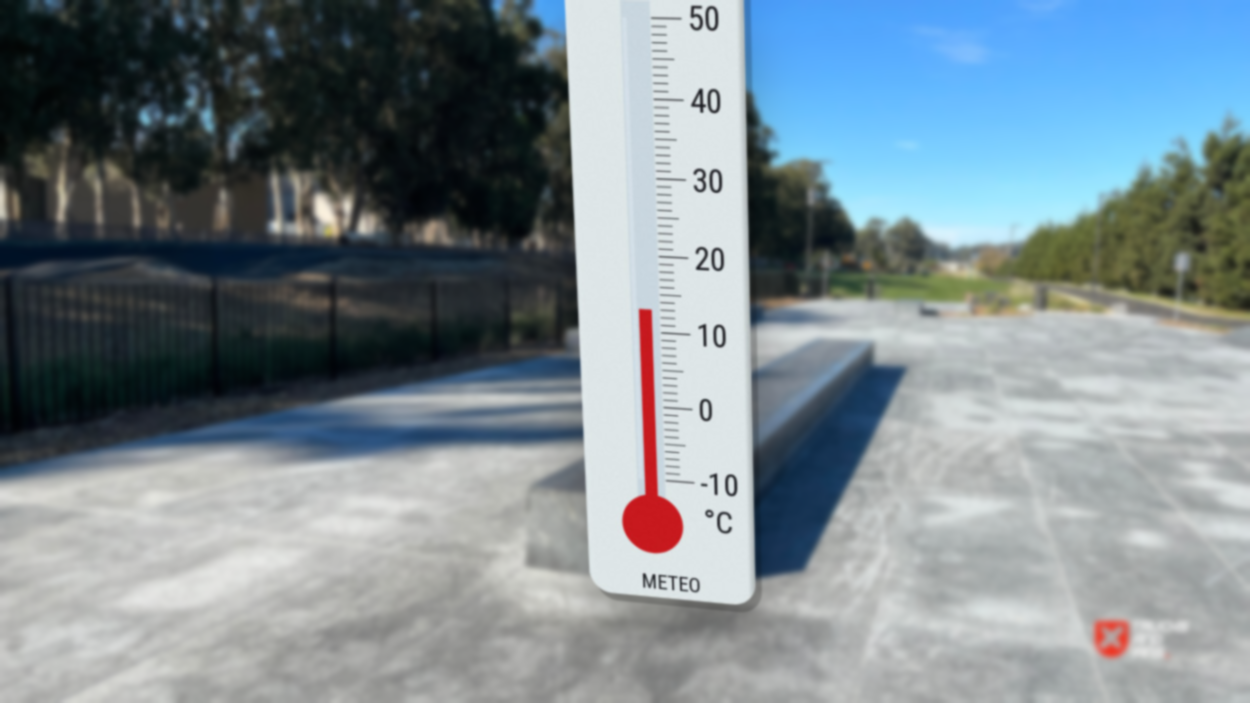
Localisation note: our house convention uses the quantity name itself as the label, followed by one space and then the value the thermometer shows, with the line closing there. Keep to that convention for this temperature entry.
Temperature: 13 °C
